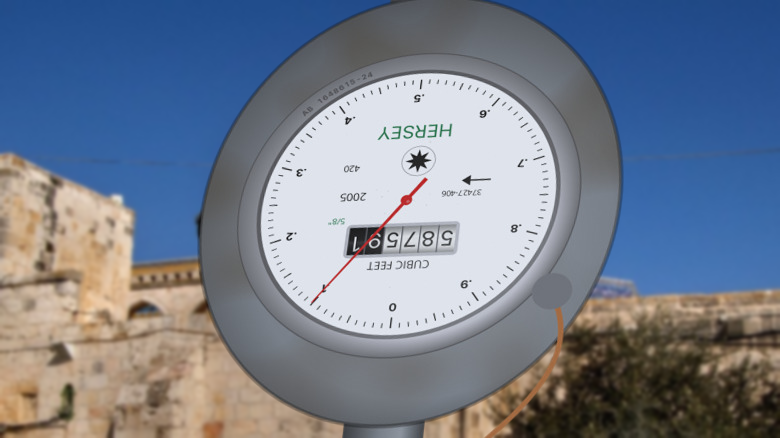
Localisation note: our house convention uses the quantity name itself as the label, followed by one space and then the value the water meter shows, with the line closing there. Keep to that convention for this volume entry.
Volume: 587591.10 ft³
